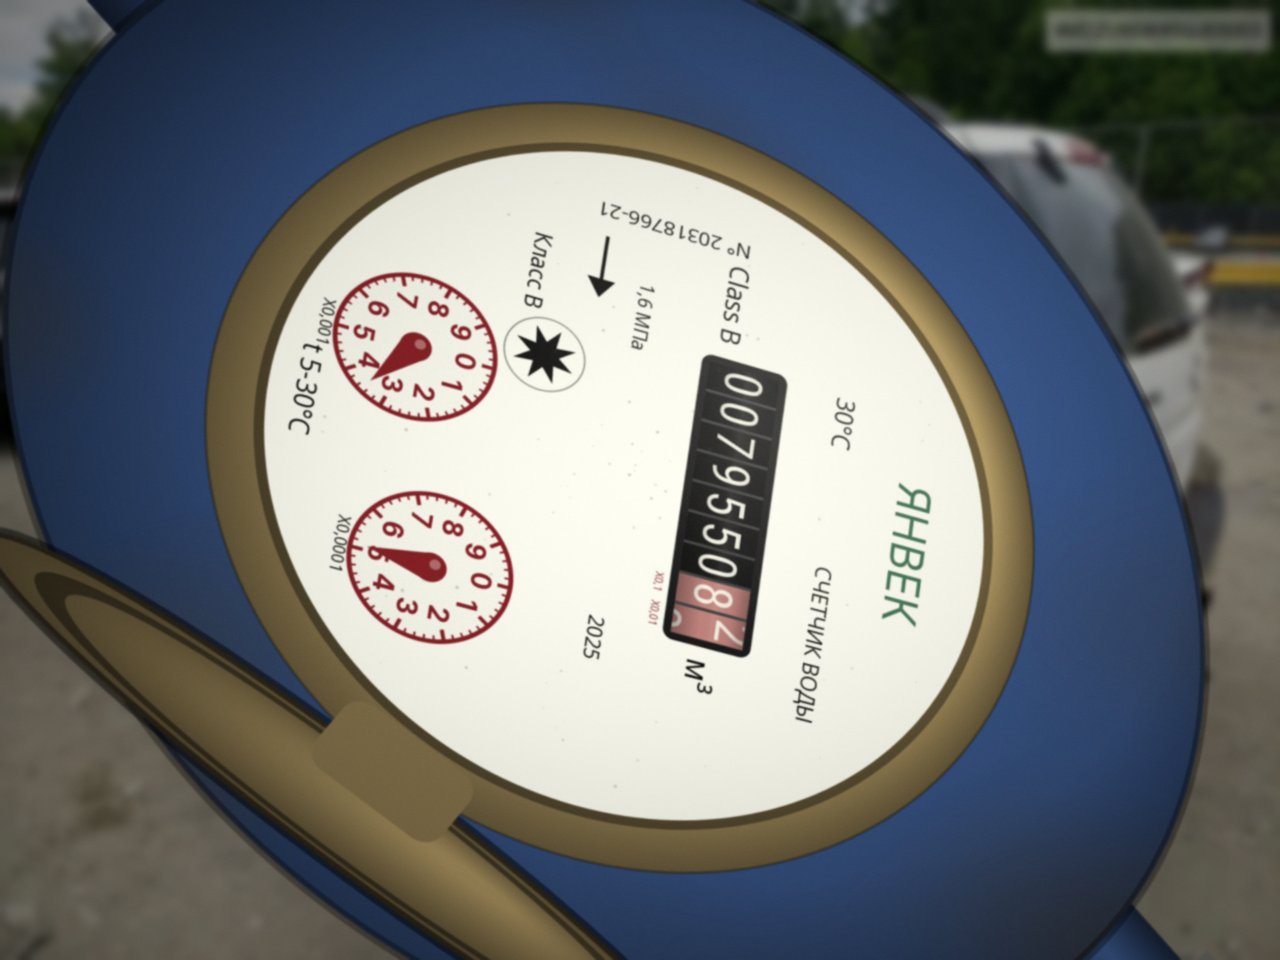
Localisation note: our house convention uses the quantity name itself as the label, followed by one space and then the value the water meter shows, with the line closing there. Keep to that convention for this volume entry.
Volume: 79550.8235 m³
